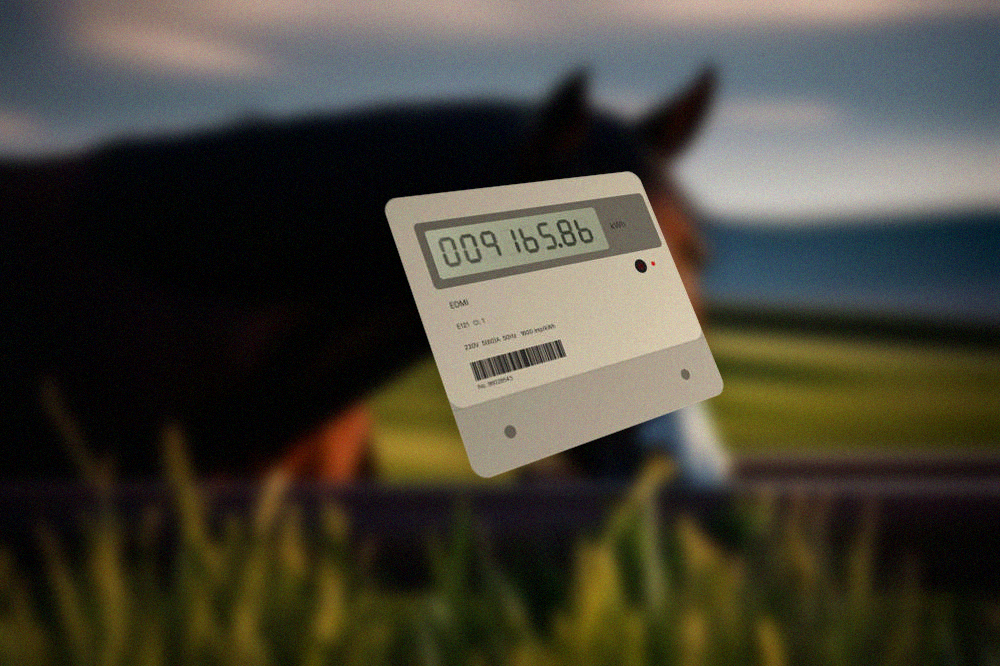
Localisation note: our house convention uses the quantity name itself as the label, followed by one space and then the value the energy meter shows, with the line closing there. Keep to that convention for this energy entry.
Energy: 9165.86 kWh
